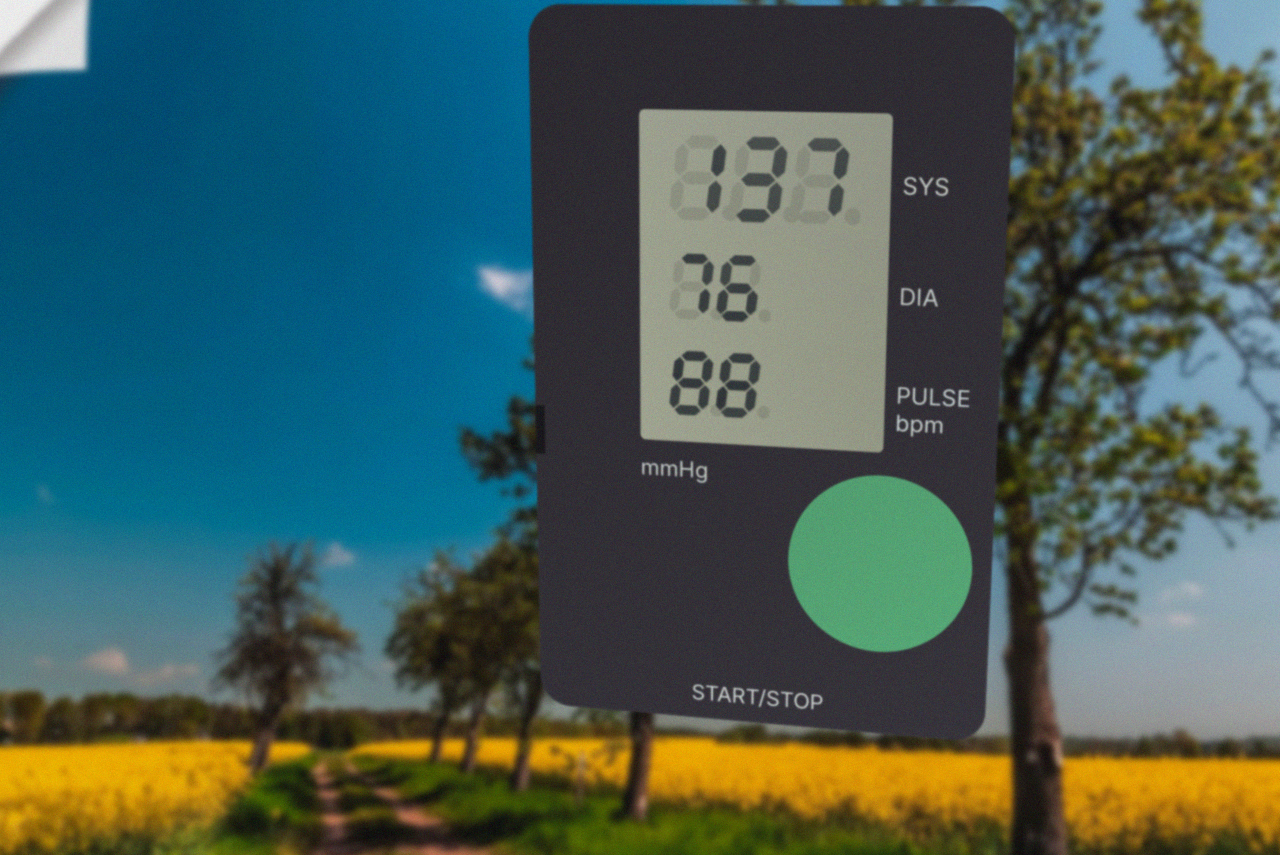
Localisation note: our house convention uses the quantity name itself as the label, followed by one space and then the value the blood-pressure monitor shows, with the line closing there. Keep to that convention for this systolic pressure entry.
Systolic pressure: 137 mmHg
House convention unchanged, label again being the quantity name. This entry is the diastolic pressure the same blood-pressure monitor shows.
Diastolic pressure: 76 mmHg
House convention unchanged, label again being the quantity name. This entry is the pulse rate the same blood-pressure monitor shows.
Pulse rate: 88 bpm
